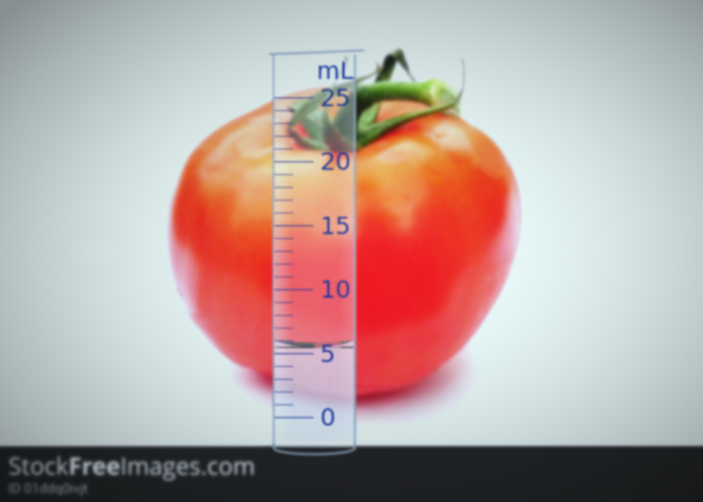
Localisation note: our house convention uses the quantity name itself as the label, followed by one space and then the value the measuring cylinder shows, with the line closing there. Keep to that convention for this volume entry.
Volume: 5.5 mL
